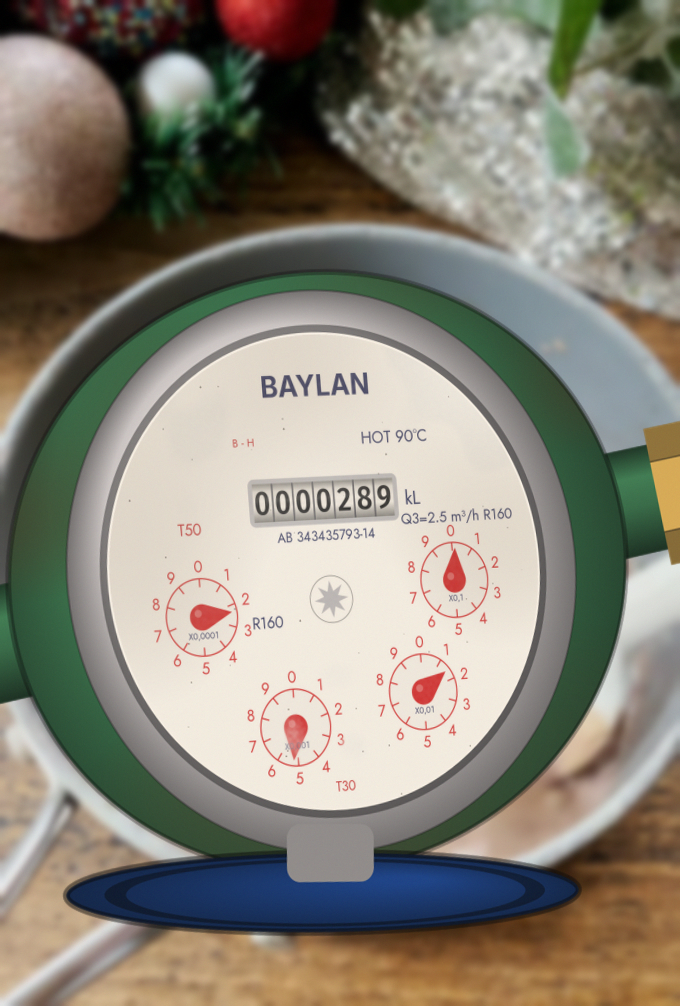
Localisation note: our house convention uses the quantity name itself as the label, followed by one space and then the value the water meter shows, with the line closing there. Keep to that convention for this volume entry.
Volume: 289.0152 kL
